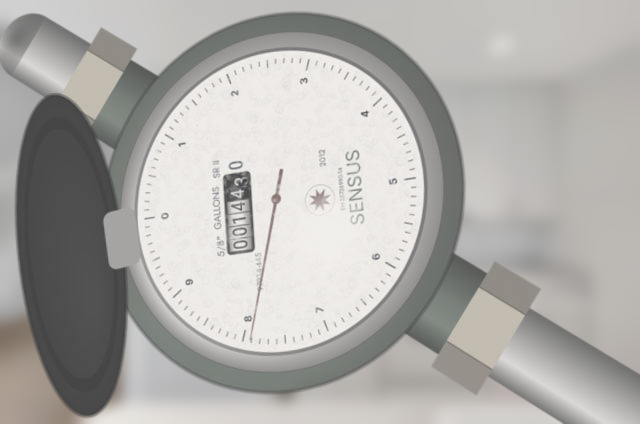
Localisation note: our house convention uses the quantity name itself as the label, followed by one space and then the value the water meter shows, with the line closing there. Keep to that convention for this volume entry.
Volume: 14427.9 gal
